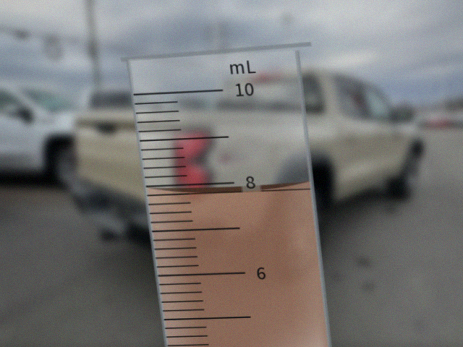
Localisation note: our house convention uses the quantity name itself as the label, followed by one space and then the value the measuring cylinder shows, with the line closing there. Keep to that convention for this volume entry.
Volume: 7.8 mL
